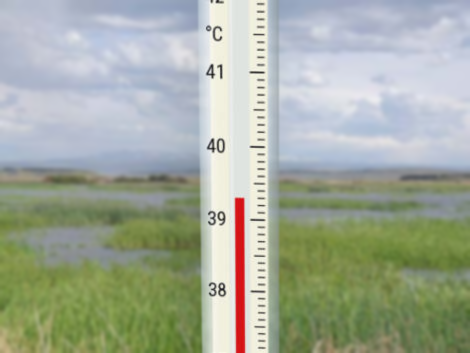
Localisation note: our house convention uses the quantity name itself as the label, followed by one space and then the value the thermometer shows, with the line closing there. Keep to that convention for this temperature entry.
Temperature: 39.3 °C
